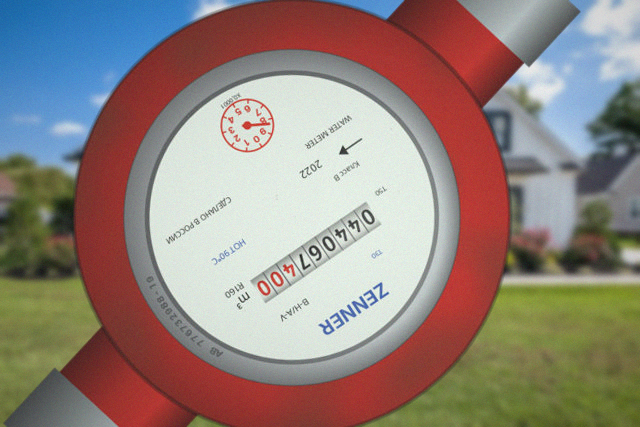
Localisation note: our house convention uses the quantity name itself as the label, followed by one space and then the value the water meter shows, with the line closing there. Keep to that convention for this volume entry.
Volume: 44067.4008 m³
